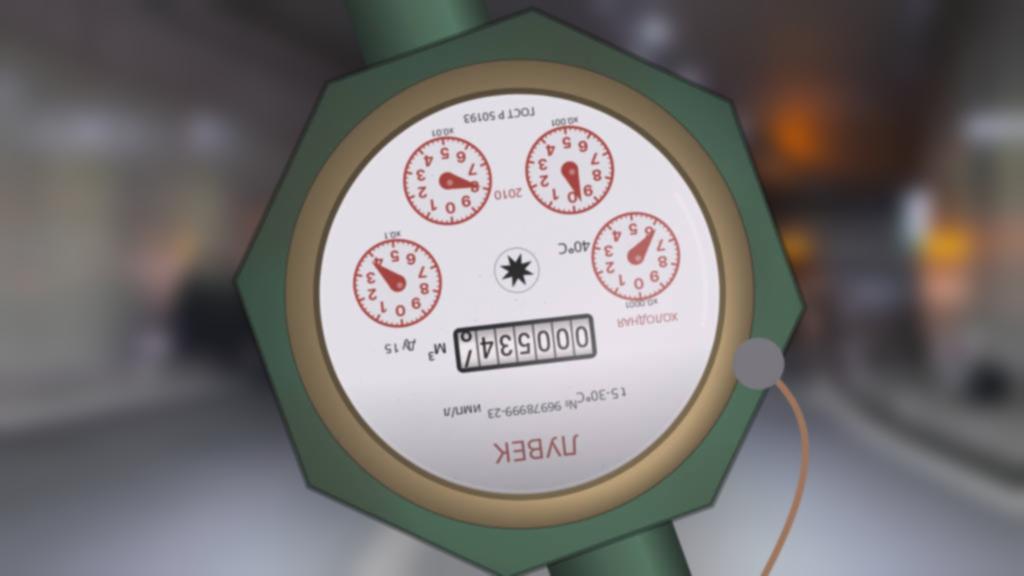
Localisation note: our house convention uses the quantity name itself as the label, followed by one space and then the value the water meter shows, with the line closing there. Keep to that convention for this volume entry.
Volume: 5347.3796 m³
